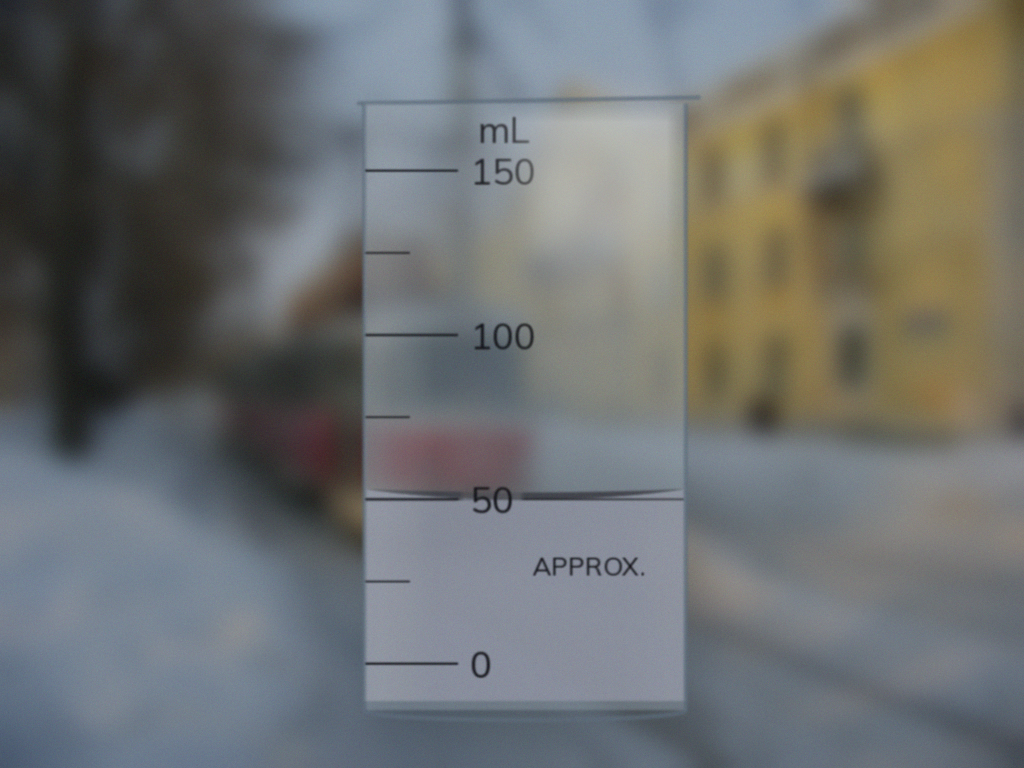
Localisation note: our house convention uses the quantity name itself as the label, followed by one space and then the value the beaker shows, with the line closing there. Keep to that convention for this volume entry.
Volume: 50 mL
